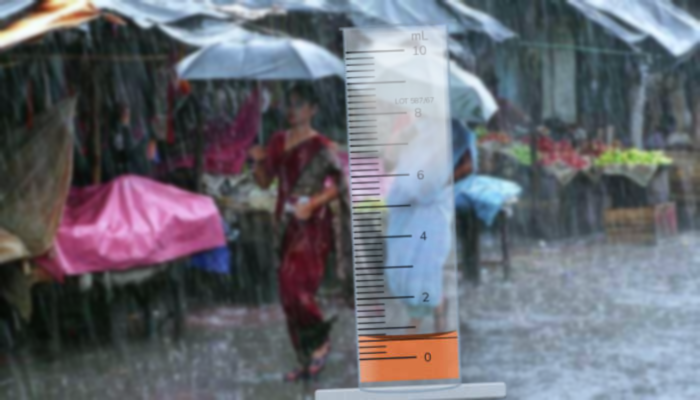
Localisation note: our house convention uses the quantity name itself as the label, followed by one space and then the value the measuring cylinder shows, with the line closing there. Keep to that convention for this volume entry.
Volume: 0.6 mL
